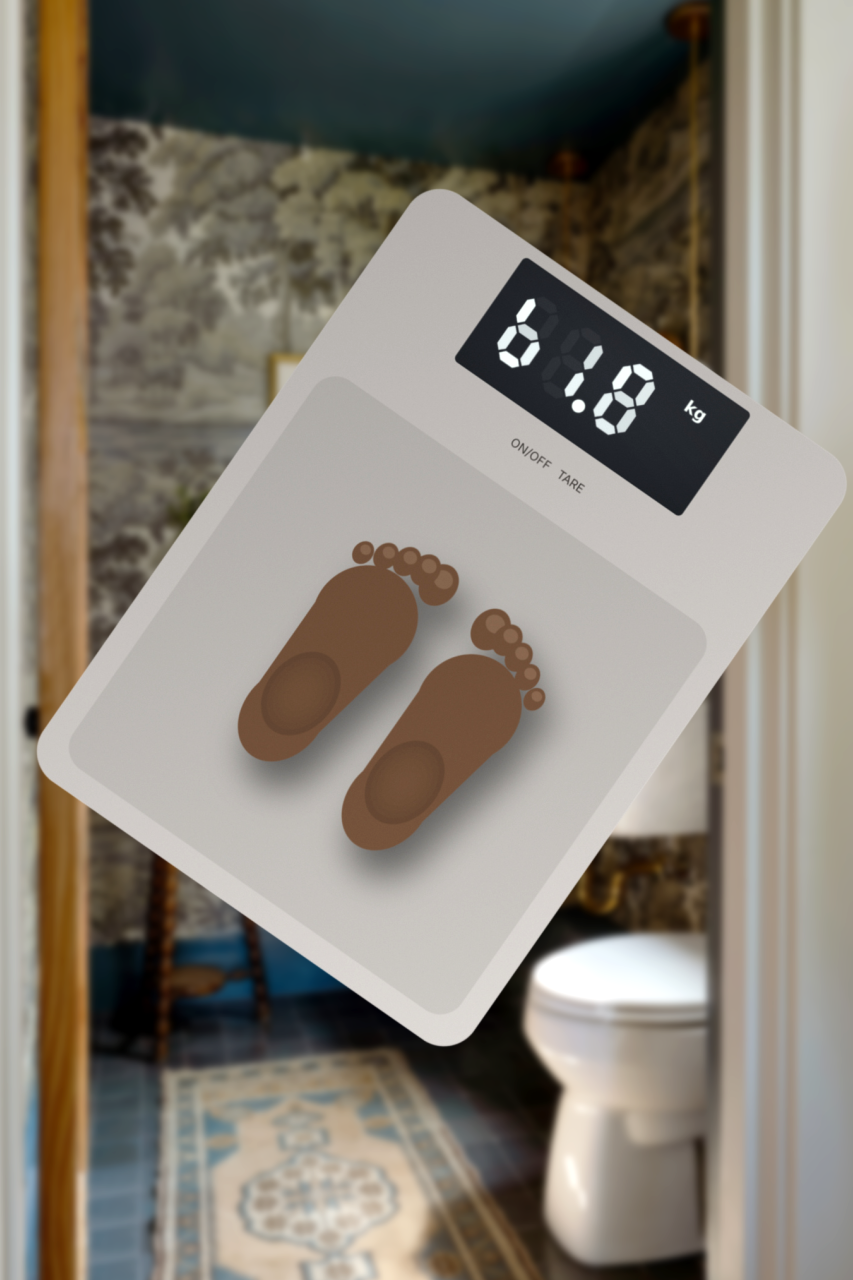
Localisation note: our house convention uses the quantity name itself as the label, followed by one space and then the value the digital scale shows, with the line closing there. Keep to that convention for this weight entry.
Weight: 61.8 kg
